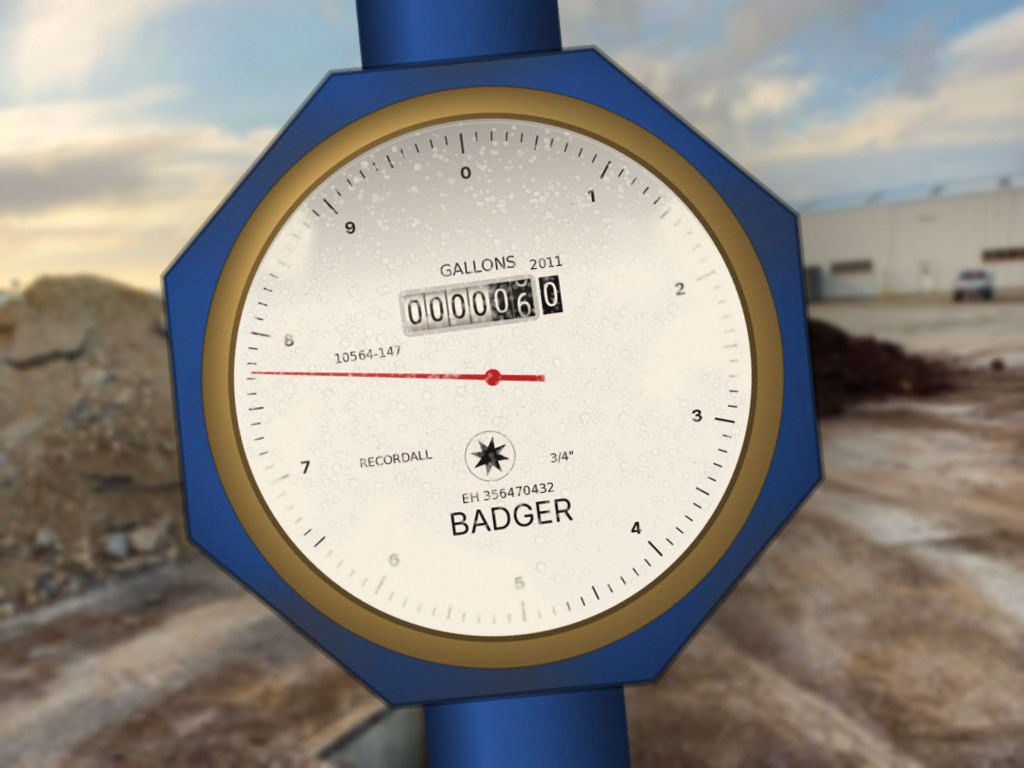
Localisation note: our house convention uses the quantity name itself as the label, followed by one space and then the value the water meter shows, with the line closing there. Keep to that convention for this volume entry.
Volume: 57.7 gal
